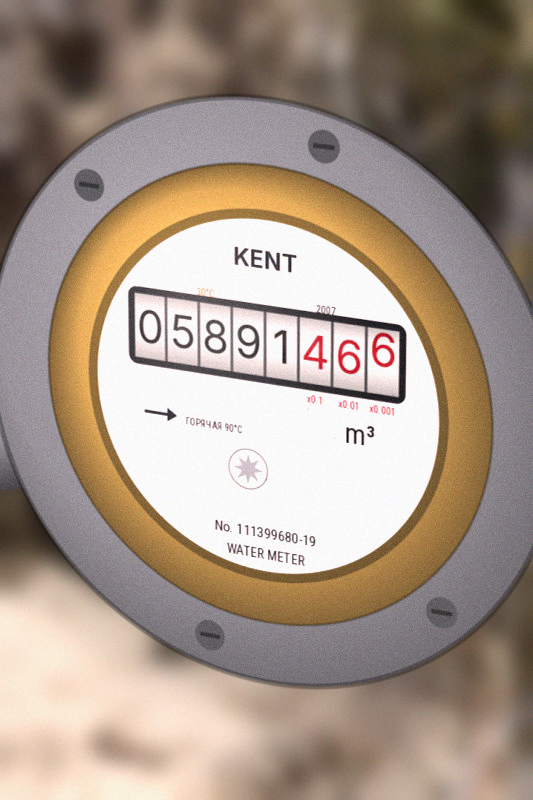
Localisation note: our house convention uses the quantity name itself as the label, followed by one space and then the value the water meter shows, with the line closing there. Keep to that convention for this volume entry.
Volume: 5891.466 m³
